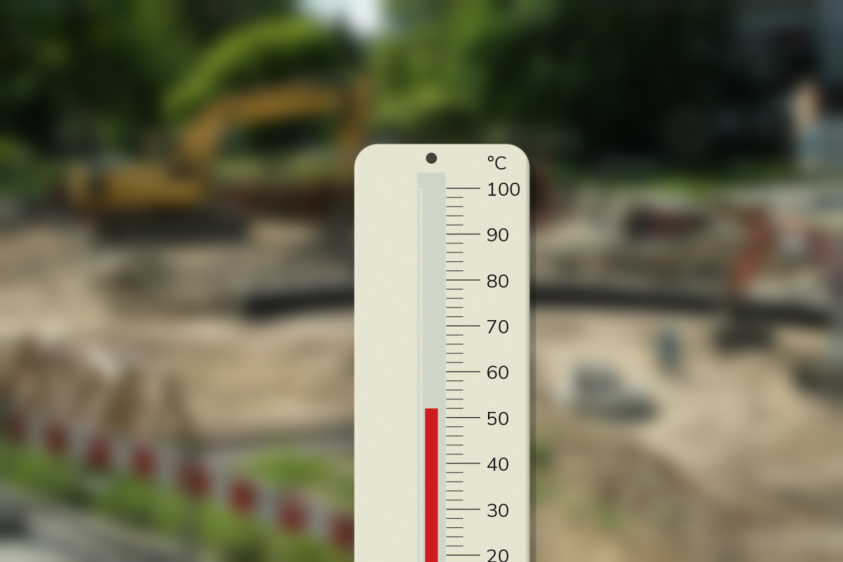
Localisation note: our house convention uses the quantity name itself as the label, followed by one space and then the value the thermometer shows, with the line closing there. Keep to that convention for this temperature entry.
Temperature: 52 °C
